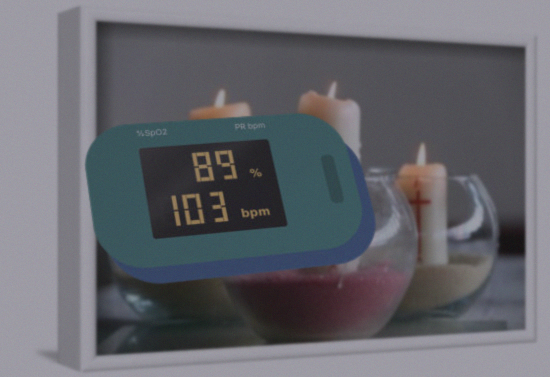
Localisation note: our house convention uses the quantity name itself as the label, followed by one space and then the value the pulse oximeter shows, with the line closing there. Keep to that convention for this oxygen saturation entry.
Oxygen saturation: 89 %
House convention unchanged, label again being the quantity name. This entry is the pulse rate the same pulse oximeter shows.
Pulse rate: 103 bpm
